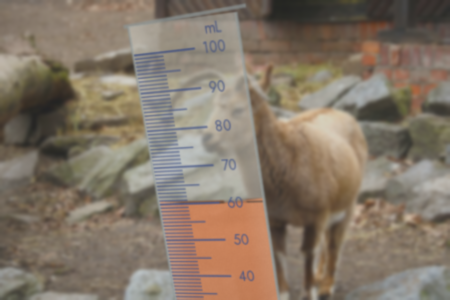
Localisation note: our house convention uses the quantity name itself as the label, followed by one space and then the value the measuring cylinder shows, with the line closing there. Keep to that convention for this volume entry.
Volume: 60 mL
